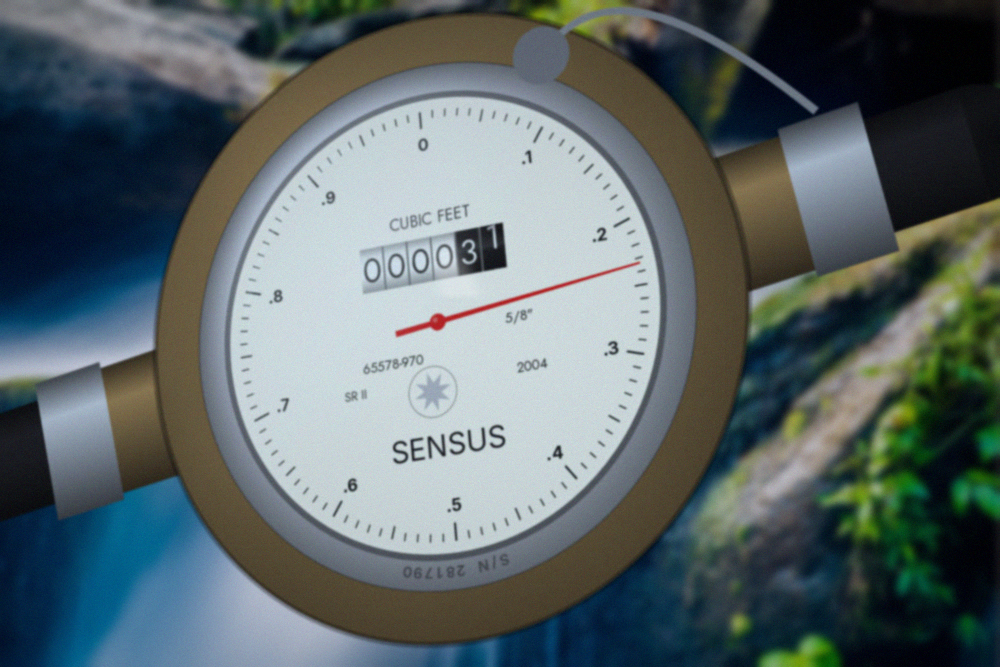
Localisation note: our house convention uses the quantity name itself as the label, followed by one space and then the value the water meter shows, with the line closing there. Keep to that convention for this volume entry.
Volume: 31.23 ft³
